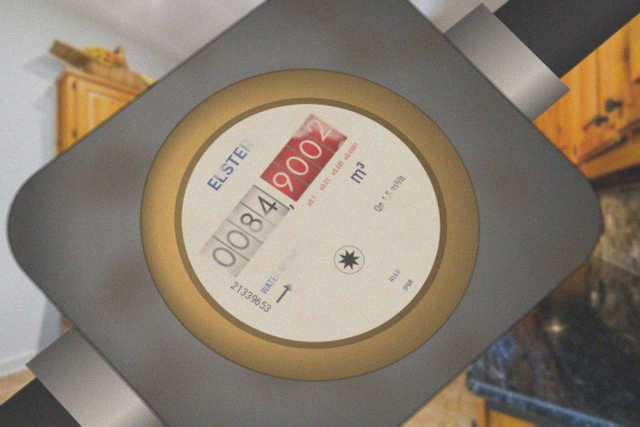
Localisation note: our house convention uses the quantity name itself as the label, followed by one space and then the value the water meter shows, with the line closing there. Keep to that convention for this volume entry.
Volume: 84.9002 m³
